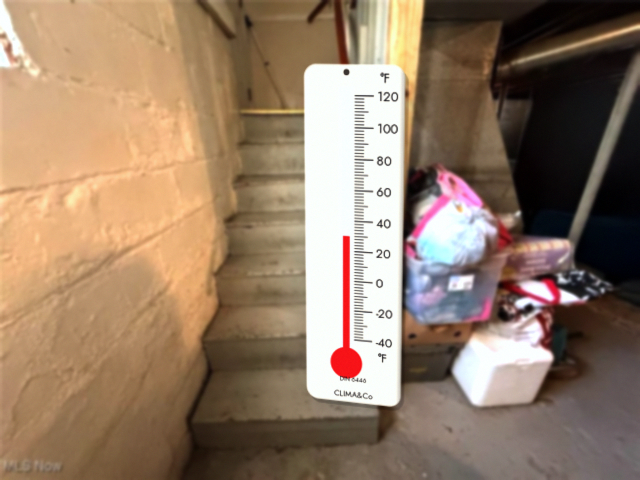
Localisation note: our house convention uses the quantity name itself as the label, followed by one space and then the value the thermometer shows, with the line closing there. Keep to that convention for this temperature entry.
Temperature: 30 °F
